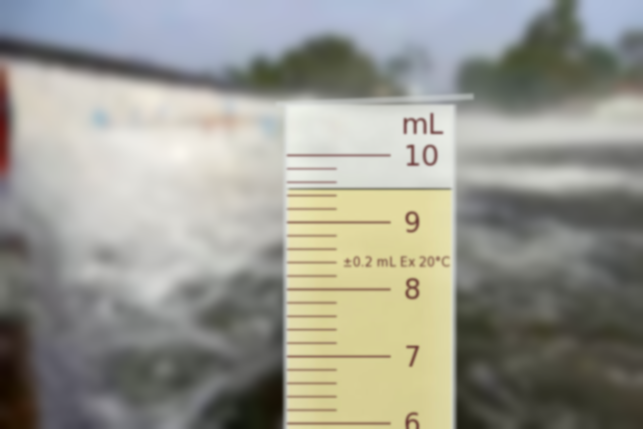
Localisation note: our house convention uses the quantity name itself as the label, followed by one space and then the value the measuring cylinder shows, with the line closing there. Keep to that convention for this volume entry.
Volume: 9.5 mL
